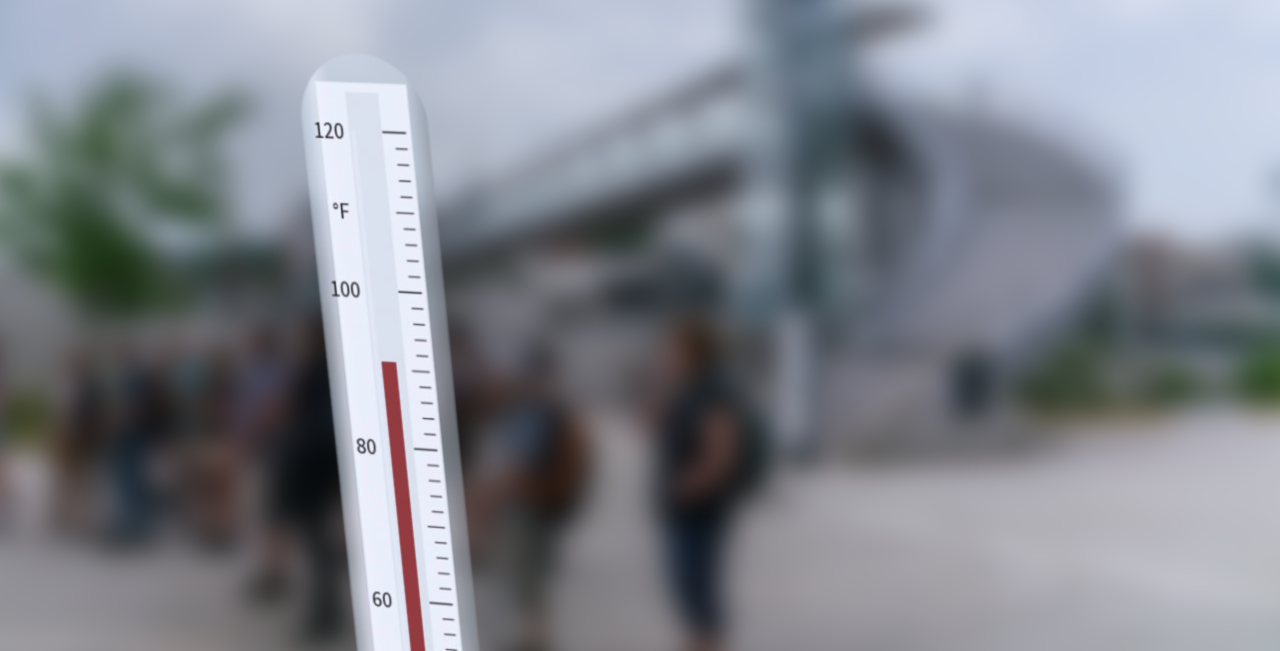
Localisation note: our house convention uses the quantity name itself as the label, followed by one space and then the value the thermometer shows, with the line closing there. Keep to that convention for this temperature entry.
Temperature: 91 °F
